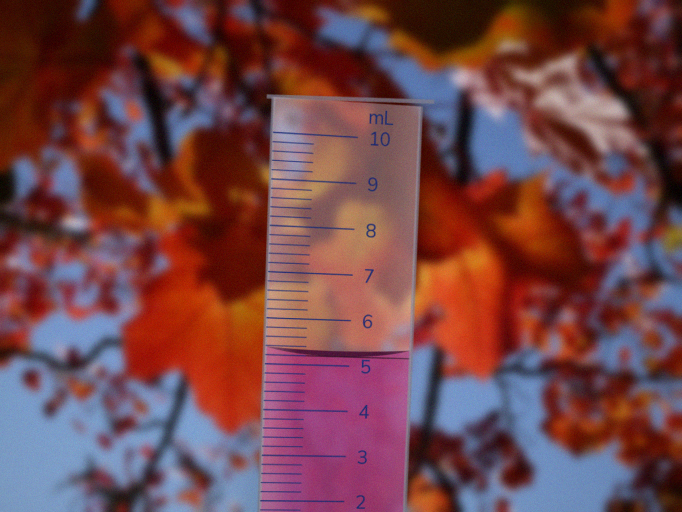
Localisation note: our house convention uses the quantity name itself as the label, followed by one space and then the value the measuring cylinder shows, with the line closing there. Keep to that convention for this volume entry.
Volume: 5.2 mL
